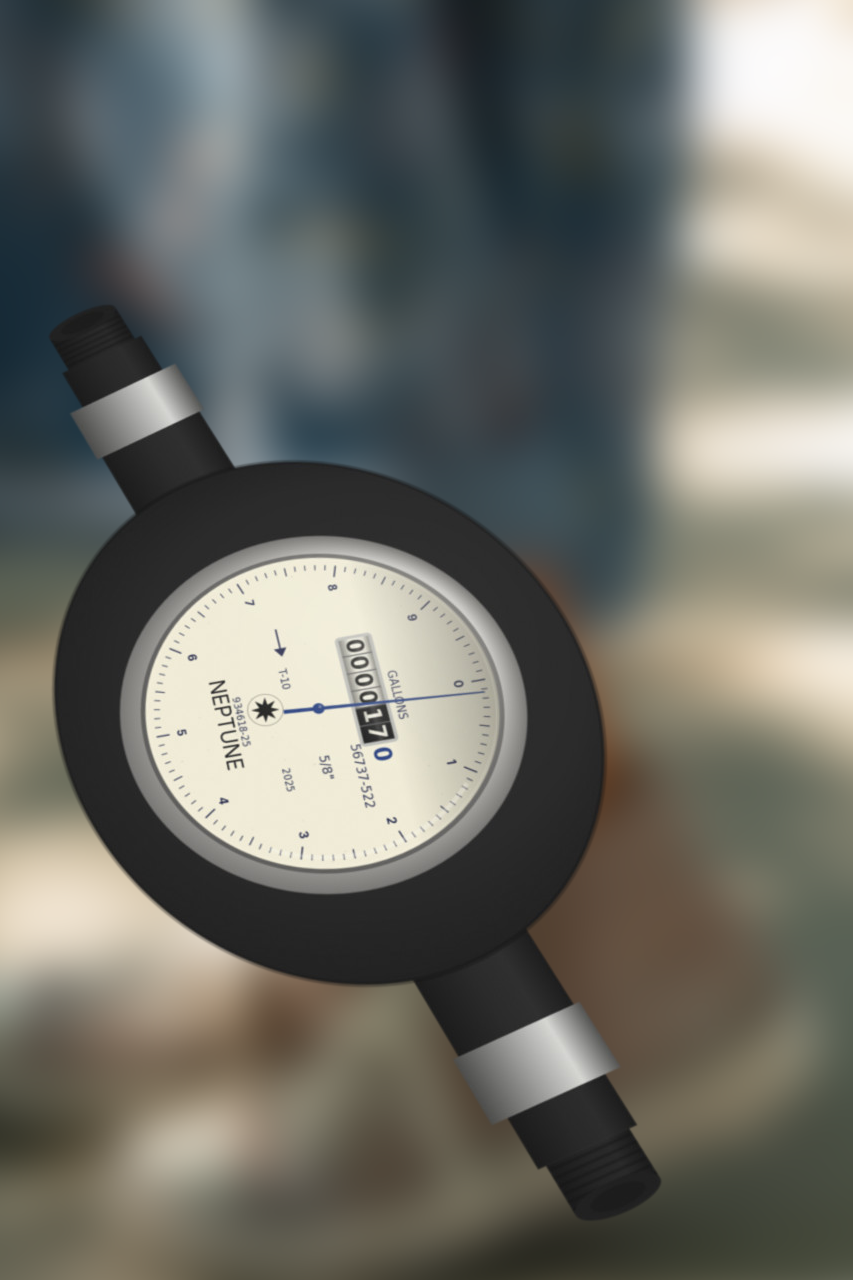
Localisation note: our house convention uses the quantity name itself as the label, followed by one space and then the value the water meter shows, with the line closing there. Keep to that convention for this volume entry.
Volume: 170.1 gal
